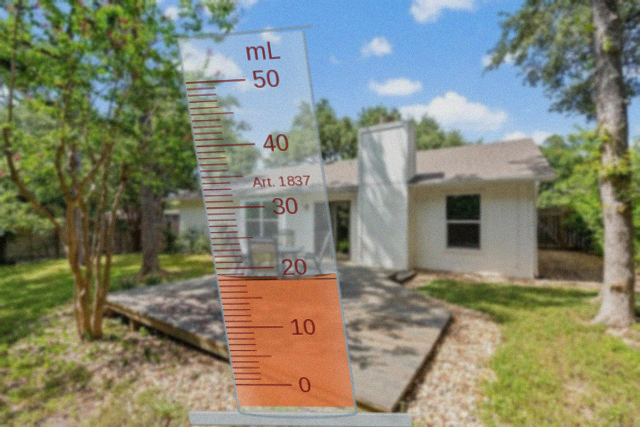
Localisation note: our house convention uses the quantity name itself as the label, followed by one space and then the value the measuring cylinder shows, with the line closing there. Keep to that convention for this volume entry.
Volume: 18 mL
